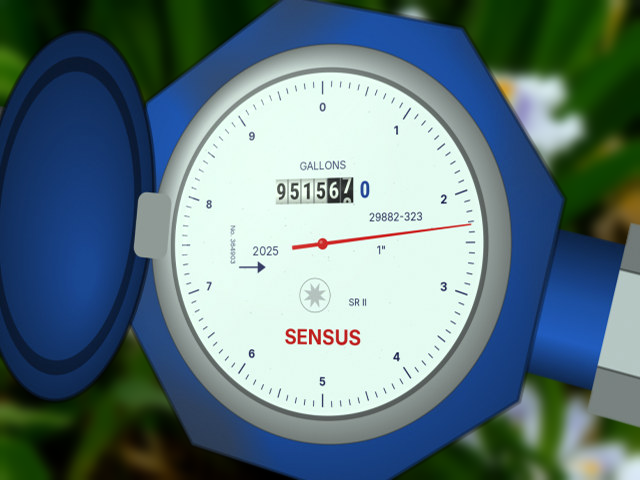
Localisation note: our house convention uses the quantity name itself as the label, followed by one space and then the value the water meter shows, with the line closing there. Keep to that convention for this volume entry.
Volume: 9515672.3 gal
